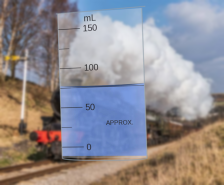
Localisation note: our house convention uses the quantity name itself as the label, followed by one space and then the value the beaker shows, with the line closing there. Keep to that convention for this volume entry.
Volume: 75 mL
